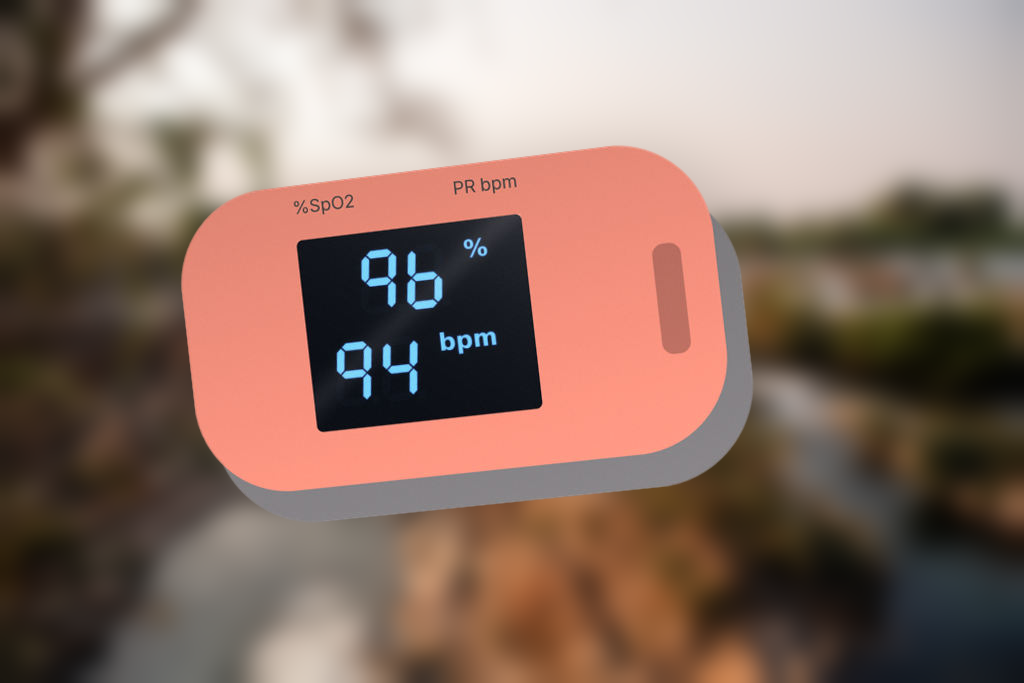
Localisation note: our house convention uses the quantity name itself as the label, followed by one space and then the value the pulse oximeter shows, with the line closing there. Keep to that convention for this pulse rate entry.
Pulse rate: 94 bpm
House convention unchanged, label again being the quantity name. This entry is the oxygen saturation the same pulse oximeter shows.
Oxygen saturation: 96 %
